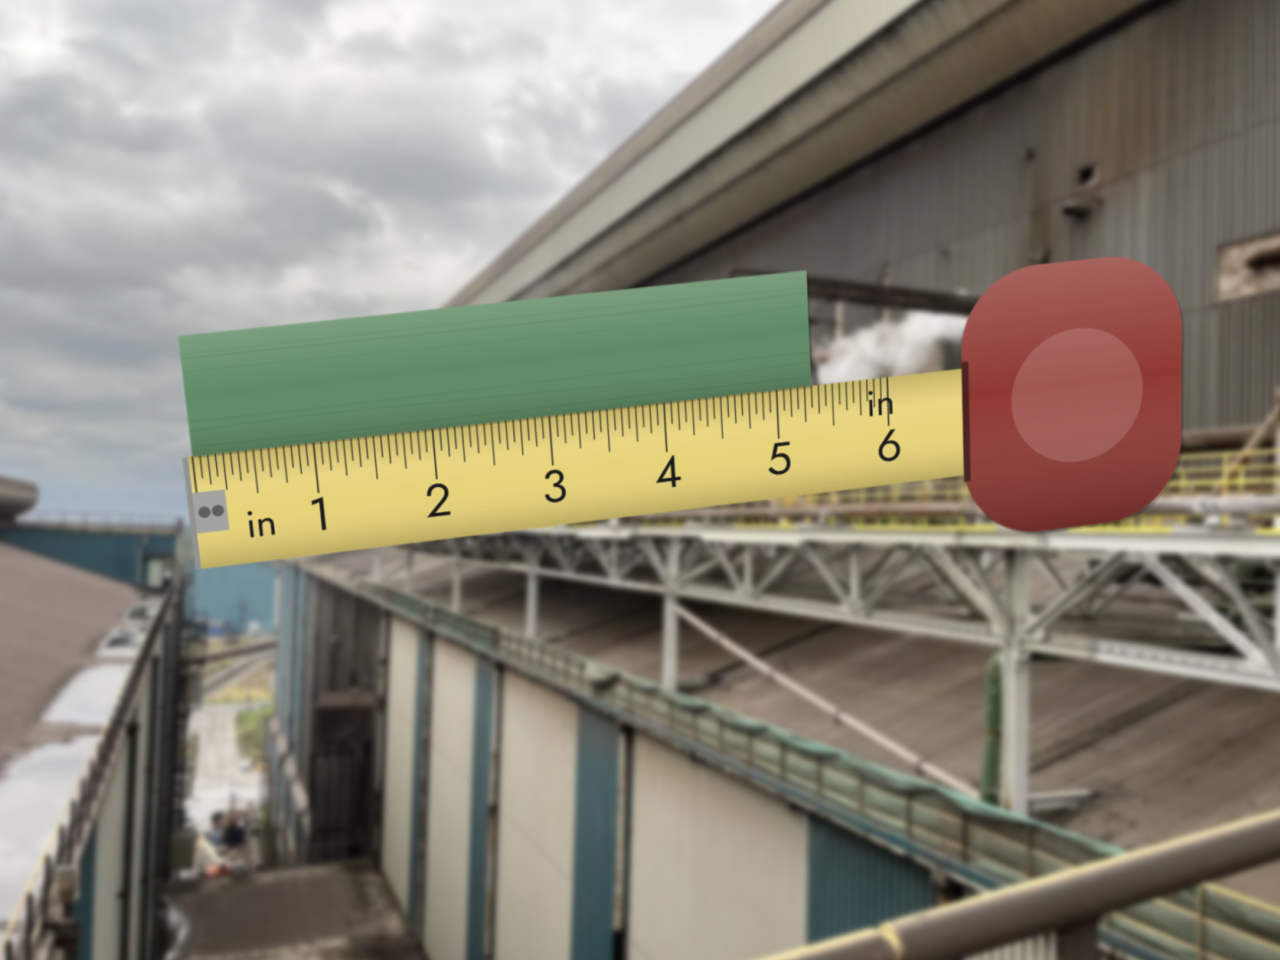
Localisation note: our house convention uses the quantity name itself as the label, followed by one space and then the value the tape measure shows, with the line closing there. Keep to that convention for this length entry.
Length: 5.3125 in
